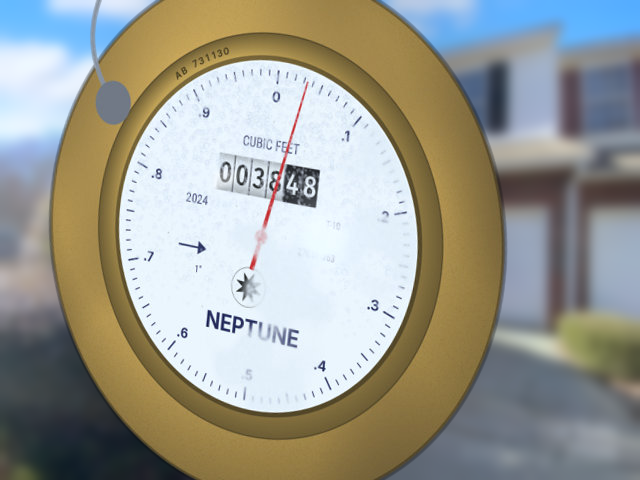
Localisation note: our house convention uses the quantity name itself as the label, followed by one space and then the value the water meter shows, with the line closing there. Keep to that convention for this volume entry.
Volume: 3848.03 ft³
